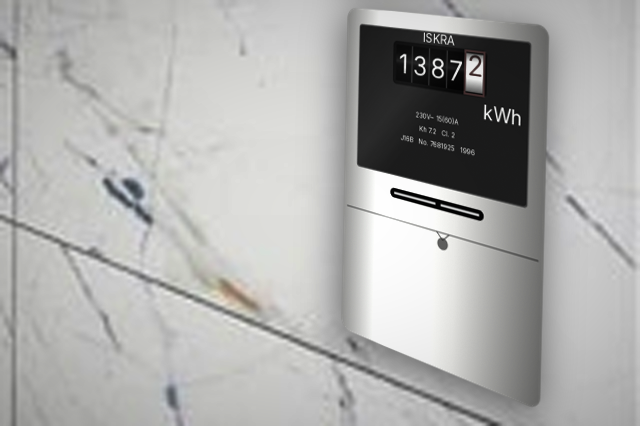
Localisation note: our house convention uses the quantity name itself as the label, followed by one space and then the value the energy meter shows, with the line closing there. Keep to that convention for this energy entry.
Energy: 1387.2 kWh
